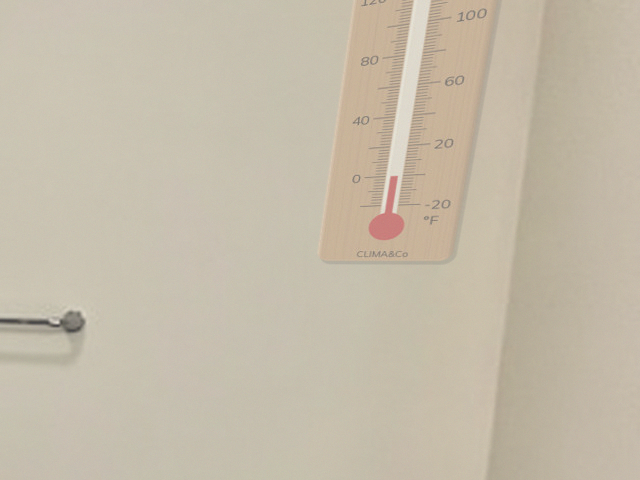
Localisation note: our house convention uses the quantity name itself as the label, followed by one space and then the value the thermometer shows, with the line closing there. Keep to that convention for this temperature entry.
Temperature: 0 °F
